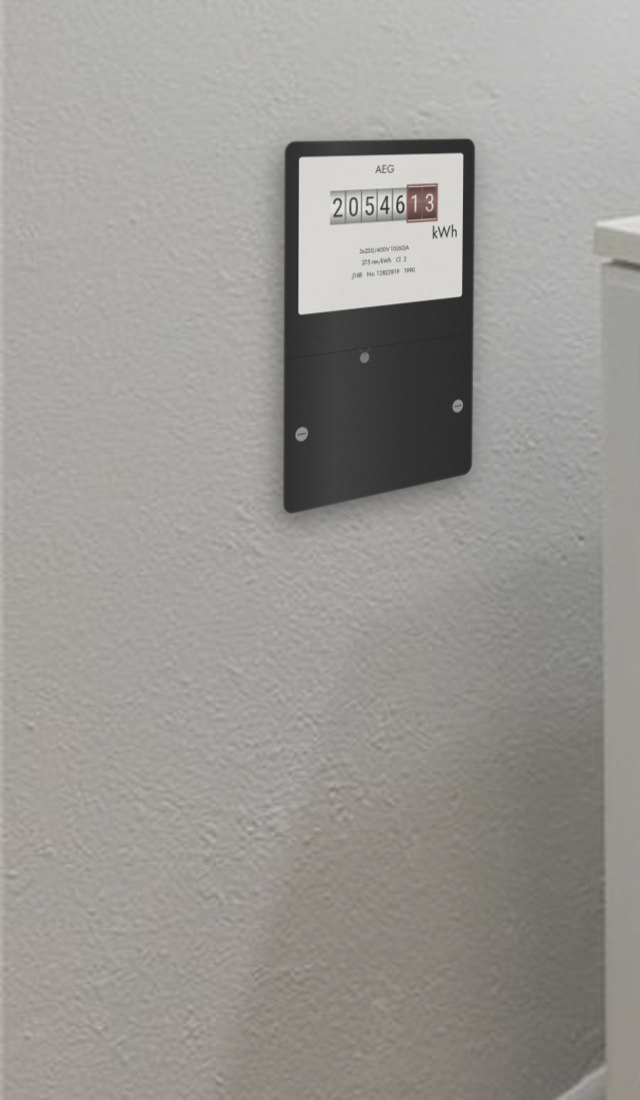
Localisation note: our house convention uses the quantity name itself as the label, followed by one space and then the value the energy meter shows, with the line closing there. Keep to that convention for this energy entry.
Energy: 20546.13 kWh
